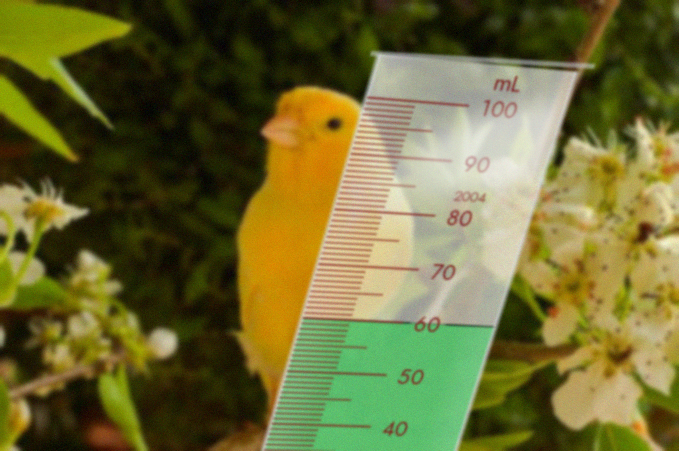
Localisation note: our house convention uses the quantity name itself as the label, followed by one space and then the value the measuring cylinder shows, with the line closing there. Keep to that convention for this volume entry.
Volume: 60 mL
